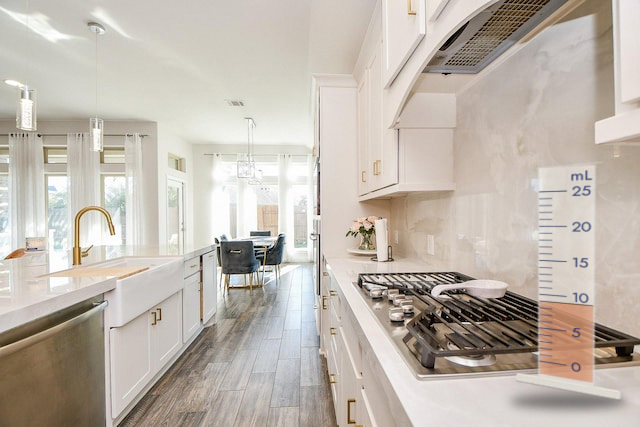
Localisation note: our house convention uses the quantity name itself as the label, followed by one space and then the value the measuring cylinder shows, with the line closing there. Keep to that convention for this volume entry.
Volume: 9 mL
